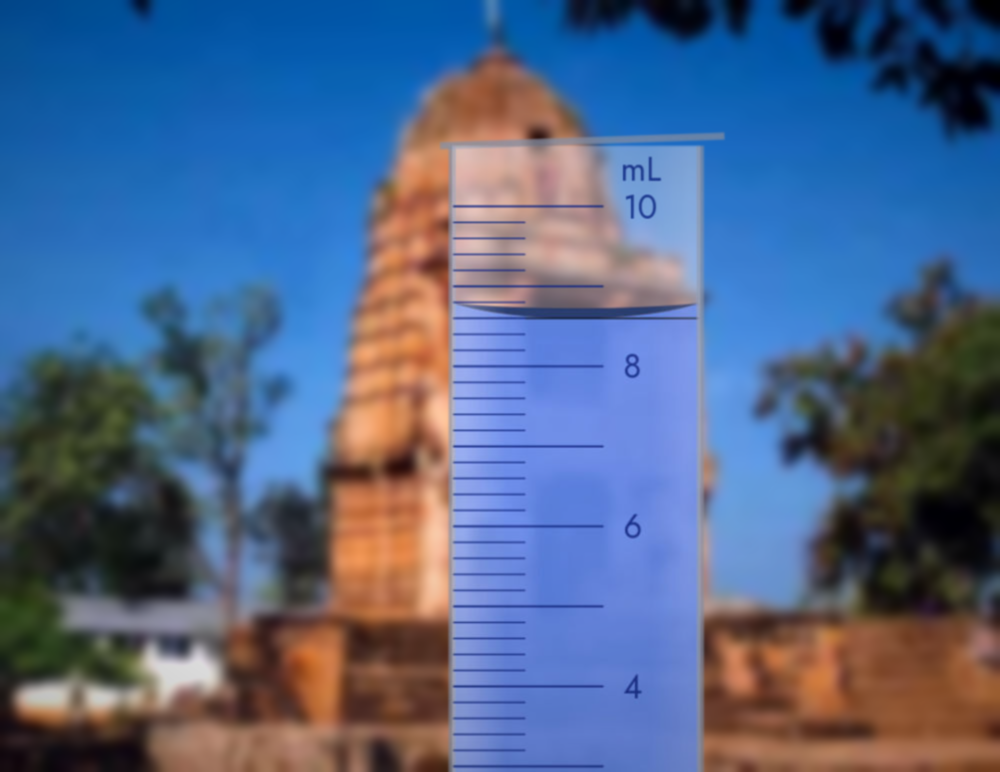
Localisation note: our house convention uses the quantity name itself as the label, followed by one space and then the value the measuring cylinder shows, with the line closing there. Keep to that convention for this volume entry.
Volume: 8.6 mL
